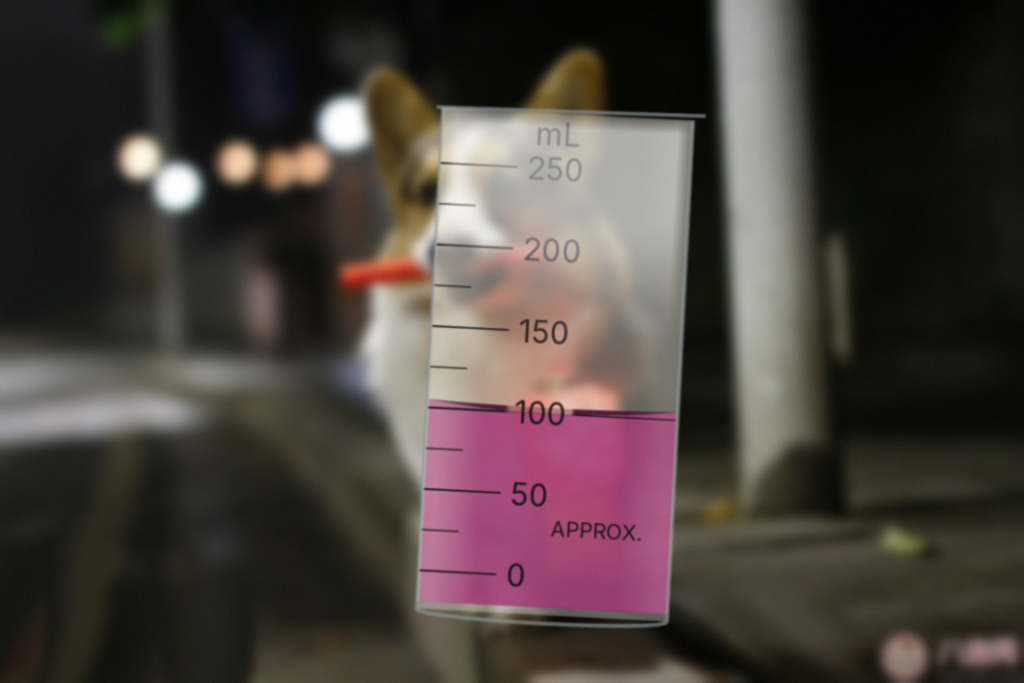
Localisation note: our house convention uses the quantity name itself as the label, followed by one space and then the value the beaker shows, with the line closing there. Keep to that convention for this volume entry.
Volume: 100 mL
